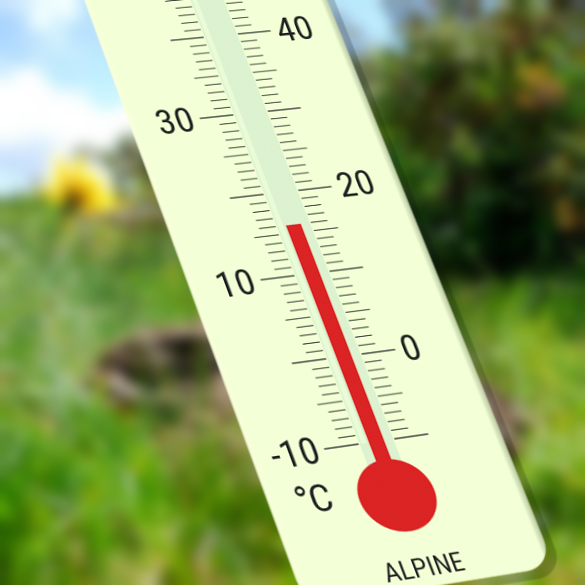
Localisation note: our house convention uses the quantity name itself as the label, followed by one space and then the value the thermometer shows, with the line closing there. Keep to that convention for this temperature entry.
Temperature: 16 °C
